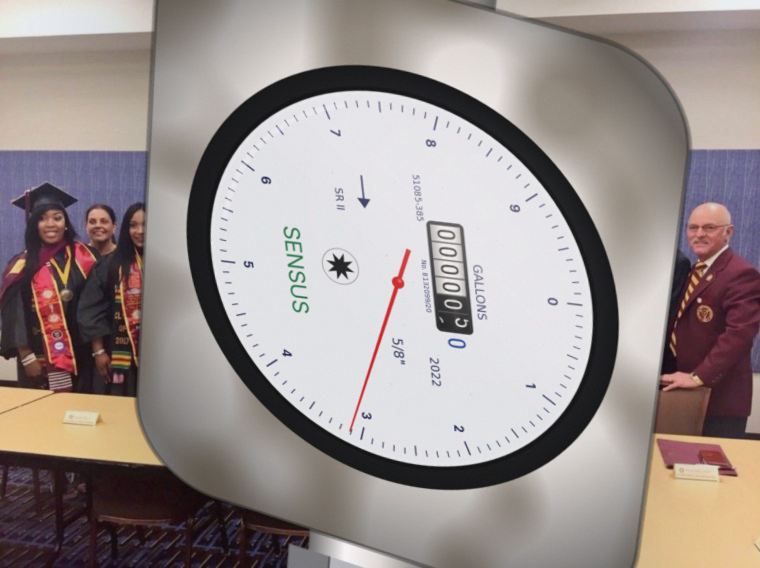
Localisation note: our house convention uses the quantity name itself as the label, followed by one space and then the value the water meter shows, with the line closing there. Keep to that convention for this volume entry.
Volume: 53.1 gal
